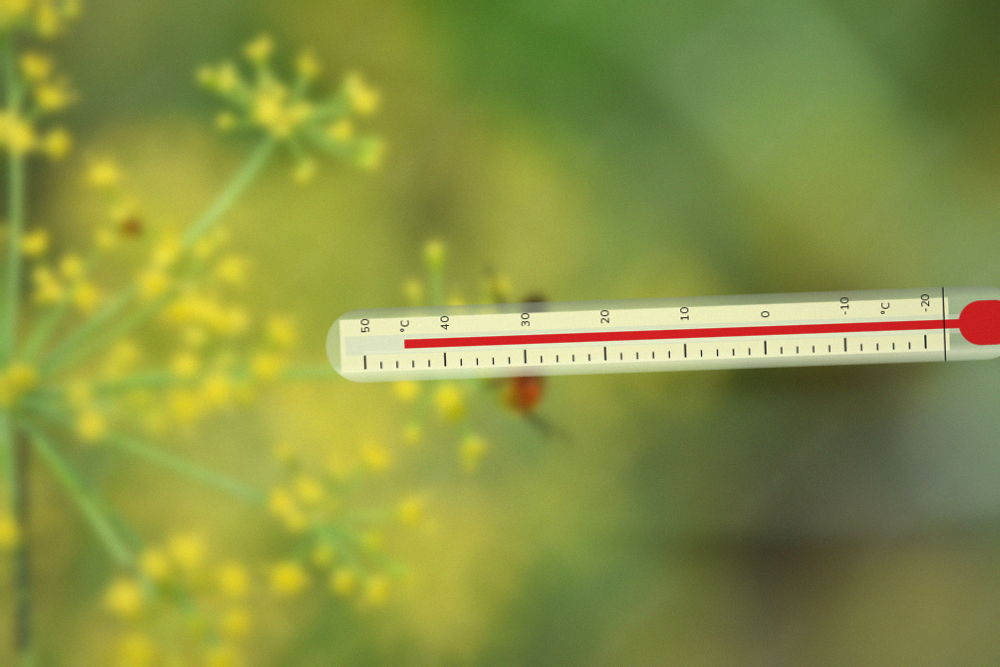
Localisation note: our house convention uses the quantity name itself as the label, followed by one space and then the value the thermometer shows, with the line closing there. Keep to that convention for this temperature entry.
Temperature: 45 °C
